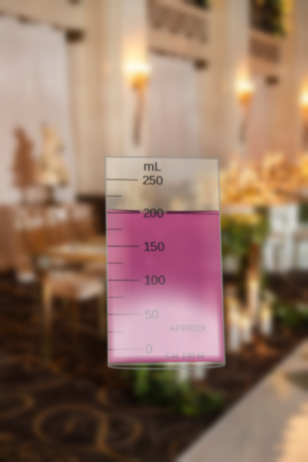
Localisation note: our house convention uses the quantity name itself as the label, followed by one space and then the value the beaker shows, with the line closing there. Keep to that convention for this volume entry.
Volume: 200 mL
